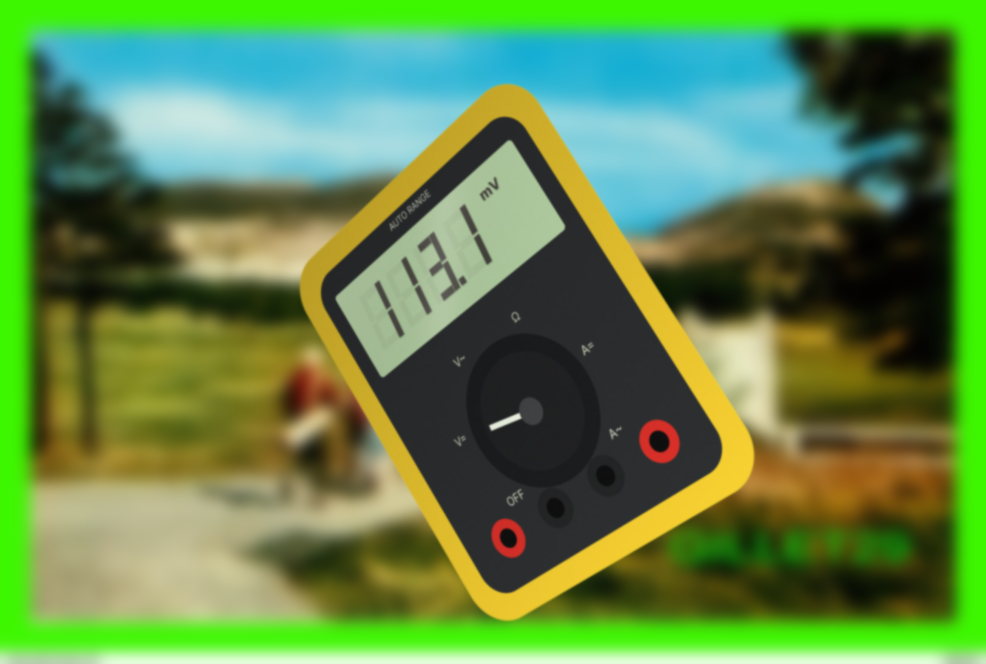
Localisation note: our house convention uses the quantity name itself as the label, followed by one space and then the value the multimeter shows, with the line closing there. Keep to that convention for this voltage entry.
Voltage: 113.1 mV
